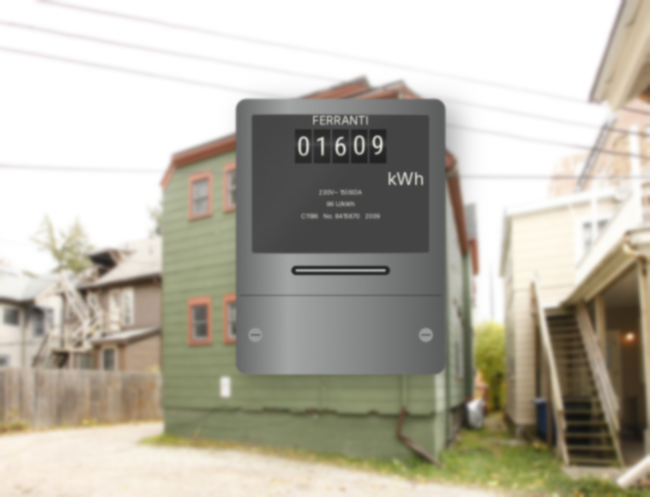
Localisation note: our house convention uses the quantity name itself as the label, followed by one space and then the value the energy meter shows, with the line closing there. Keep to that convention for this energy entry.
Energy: 1609 kWh
